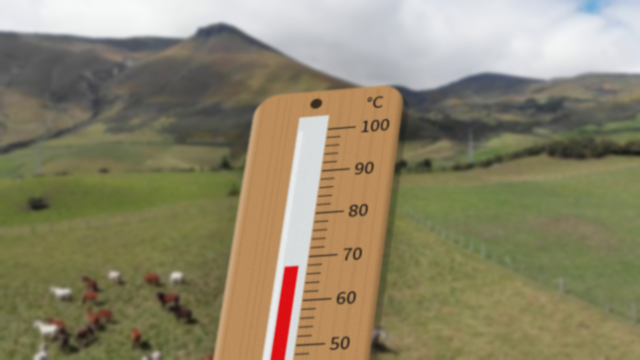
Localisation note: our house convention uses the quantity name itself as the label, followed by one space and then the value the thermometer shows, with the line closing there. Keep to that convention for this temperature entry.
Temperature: 68 °C
